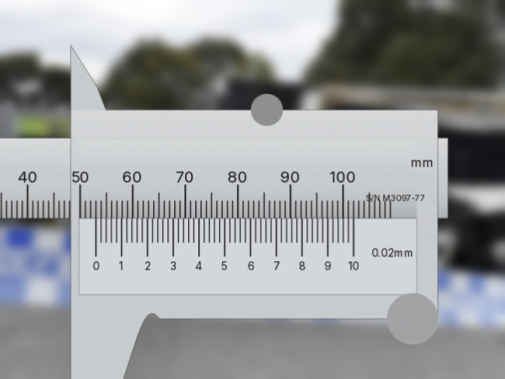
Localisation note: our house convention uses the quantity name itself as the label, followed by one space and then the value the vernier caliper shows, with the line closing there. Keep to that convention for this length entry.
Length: 53.0 mm
